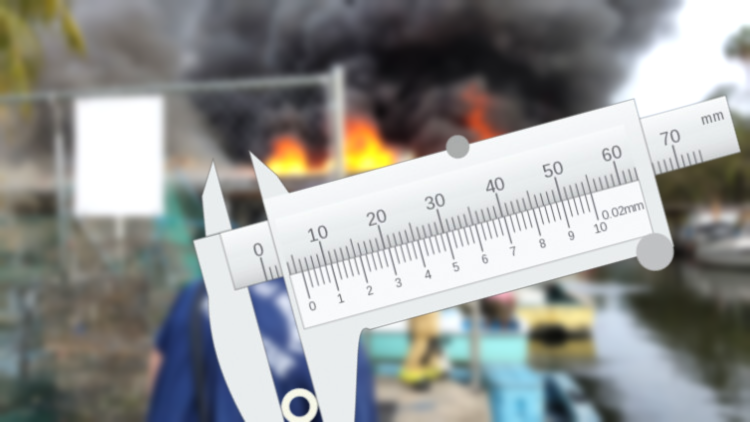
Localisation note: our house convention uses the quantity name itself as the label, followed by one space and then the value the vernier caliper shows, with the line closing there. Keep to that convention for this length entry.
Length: 6.0 mm
